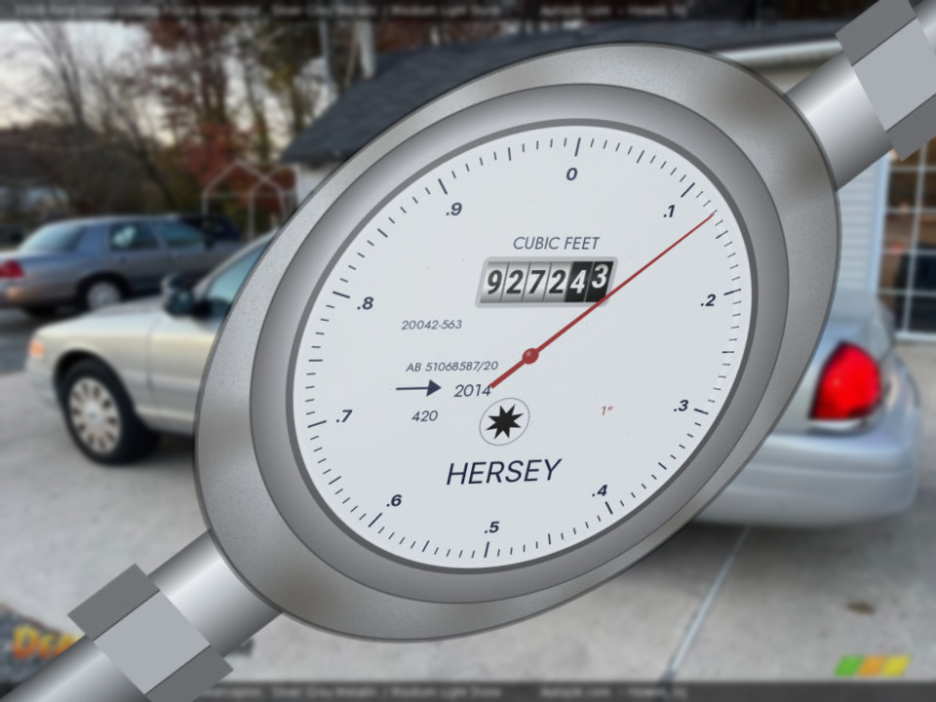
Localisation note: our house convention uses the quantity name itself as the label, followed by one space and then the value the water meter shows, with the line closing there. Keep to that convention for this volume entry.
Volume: 927243.13 ft³
